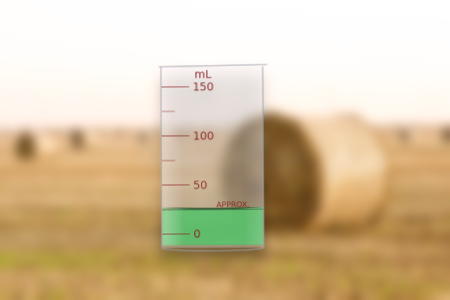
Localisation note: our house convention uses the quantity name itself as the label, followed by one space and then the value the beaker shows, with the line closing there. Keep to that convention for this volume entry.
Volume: 25 mL
